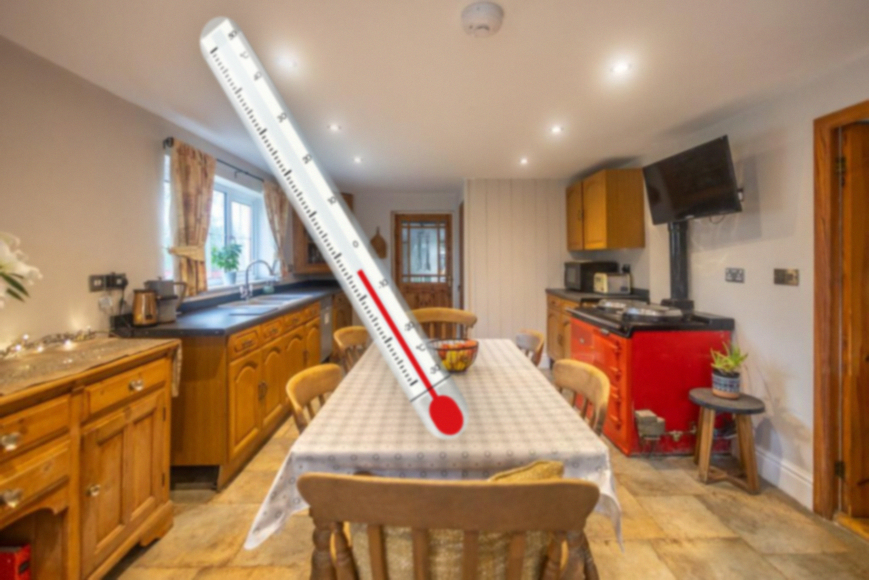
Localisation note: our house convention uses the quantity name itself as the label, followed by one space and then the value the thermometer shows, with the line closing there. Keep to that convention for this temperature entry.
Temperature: -5 °C
